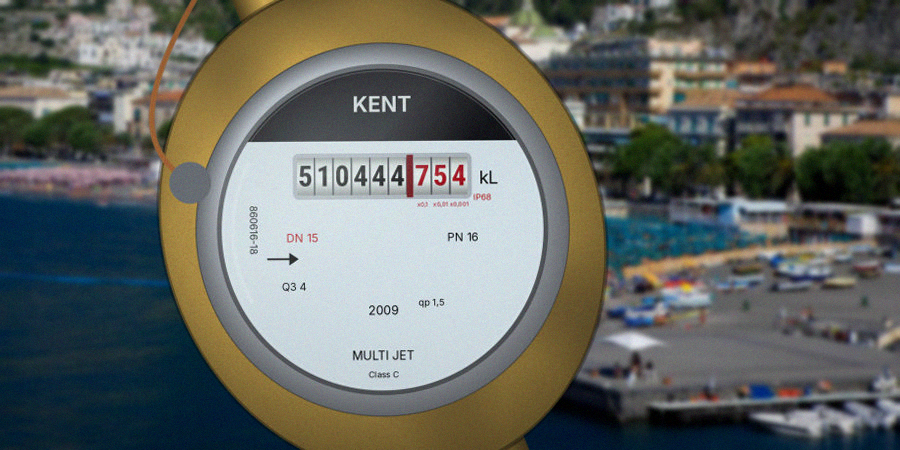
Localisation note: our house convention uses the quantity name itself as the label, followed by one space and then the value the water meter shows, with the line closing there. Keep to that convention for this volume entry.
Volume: 510444.754 kL
